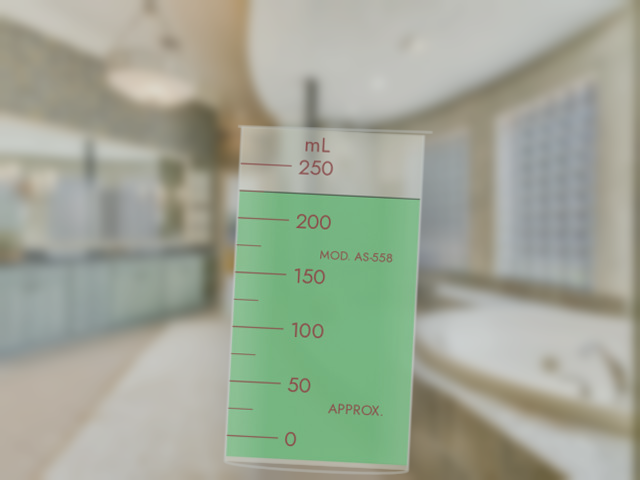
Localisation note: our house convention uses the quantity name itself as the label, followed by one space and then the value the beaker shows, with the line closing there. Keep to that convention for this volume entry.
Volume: 225 mL
